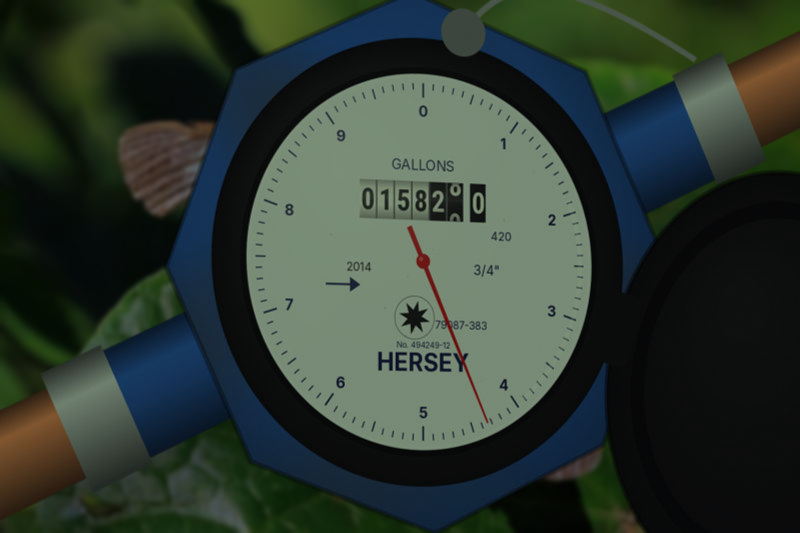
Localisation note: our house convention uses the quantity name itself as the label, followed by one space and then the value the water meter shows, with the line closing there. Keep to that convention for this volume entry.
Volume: 158284.3 gal
